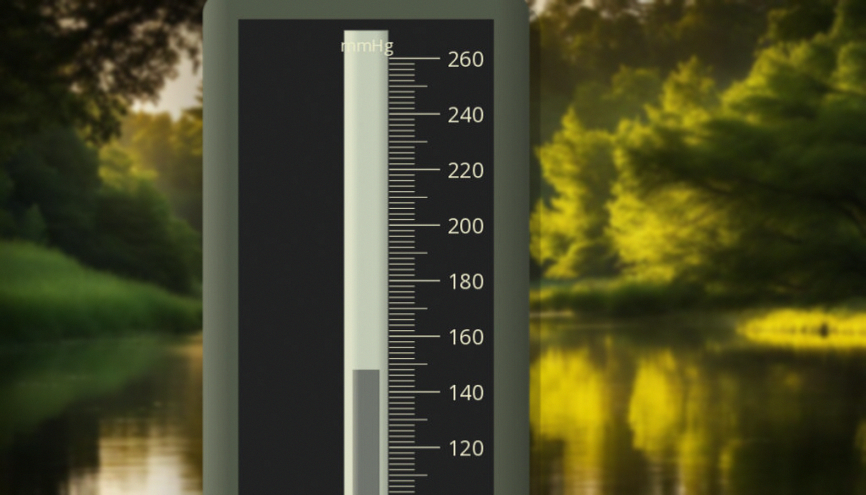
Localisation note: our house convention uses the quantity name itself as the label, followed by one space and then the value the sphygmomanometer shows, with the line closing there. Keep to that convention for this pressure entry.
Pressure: 148 mmHg
